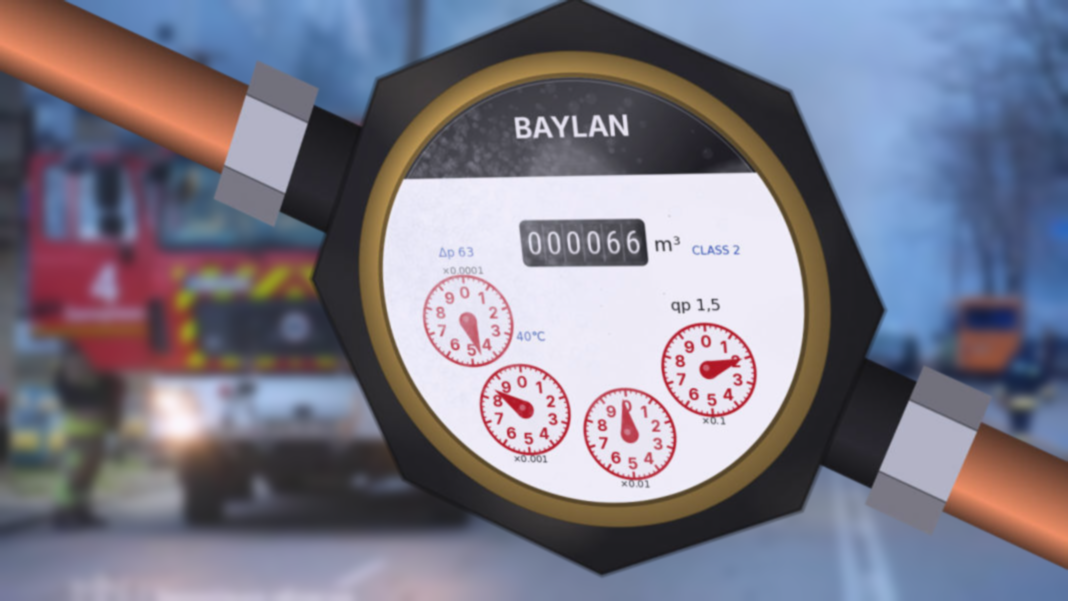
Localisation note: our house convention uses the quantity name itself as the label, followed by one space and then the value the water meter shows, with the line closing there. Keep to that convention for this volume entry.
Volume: 66.1984 m³
